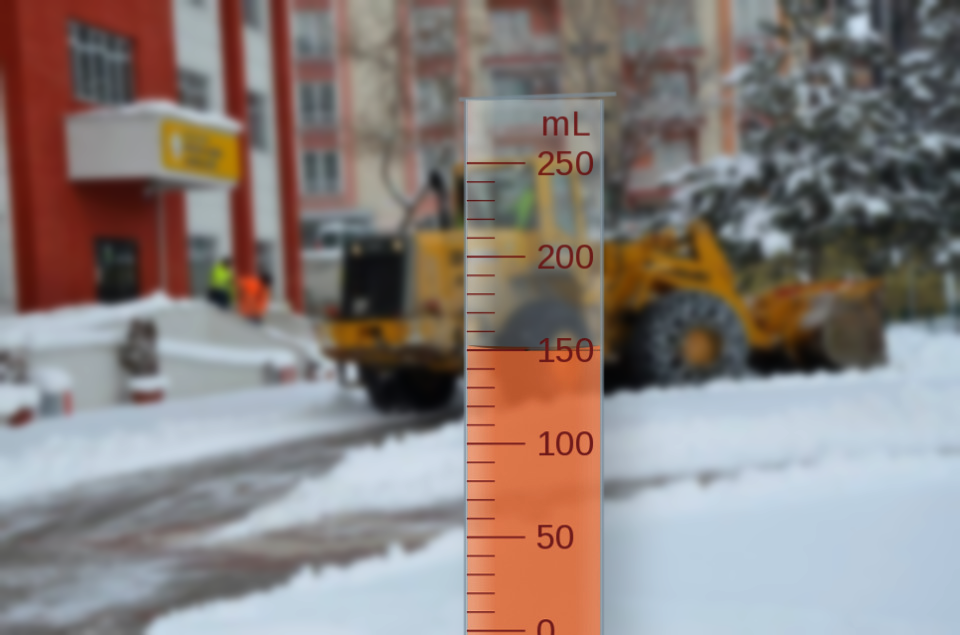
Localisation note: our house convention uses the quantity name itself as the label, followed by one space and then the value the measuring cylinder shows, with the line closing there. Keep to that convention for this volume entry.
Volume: 150 mL
